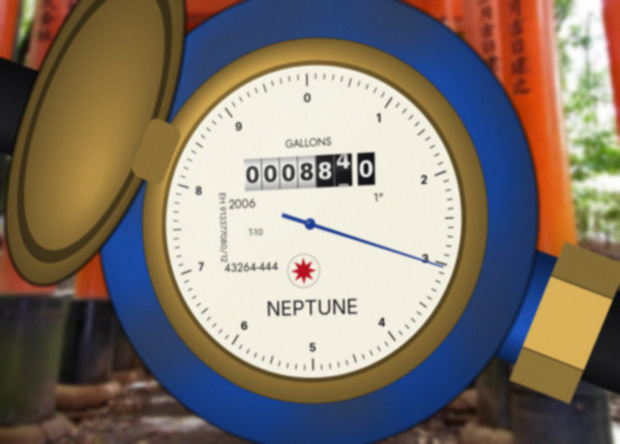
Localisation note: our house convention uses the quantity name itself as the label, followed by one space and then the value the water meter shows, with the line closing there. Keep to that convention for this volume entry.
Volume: 8843.0 gal
